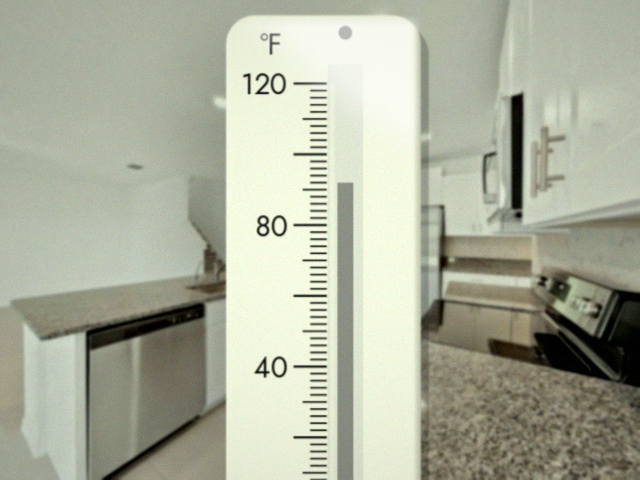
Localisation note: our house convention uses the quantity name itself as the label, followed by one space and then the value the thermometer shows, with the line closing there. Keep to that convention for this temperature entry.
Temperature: 92 °F
